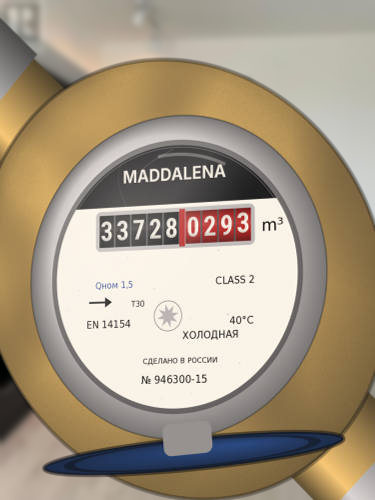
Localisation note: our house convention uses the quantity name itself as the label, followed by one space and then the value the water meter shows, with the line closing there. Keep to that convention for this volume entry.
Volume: 33728.0293 m³
